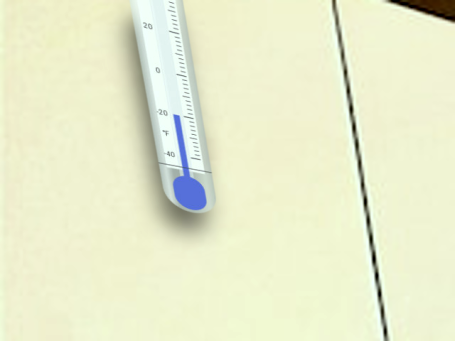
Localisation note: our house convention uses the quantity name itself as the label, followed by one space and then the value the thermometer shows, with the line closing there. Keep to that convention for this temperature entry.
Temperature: -20 °F
